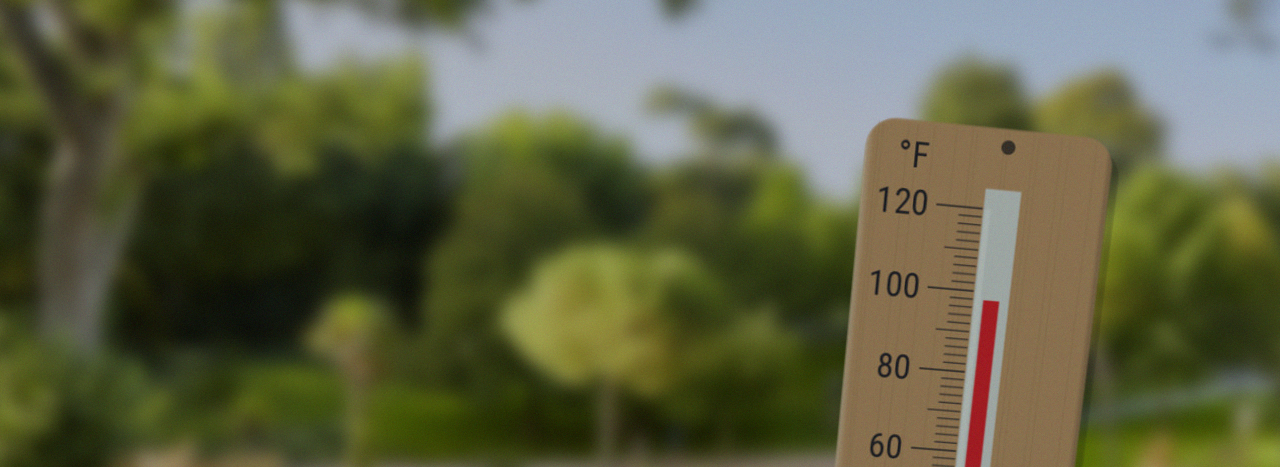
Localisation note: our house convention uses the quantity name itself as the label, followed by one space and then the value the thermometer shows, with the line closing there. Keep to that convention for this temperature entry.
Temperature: 98 °F
